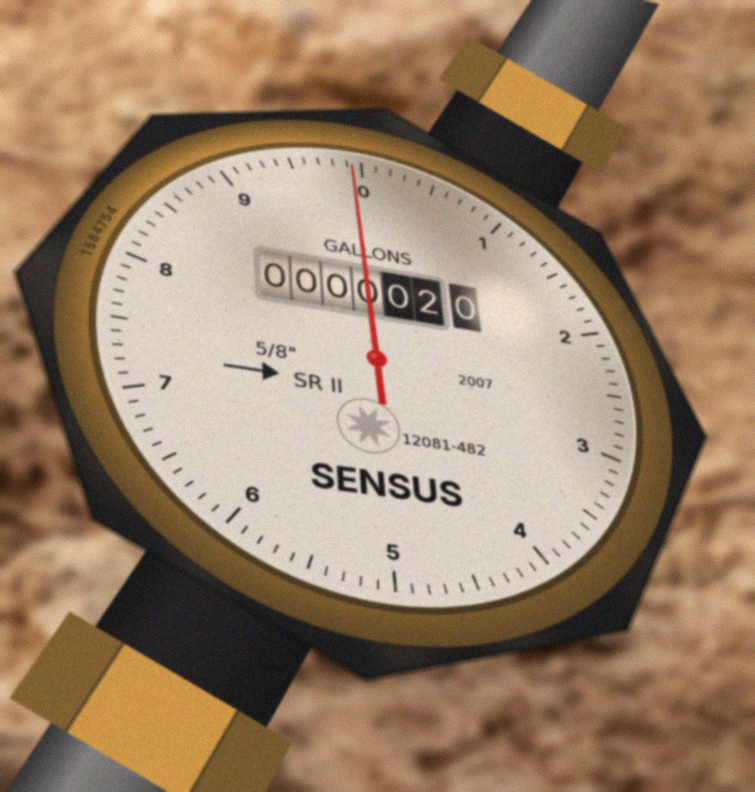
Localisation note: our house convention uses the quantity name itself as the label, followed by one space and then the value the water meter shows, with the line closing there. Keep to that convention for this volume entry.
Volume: 19.9 gal
